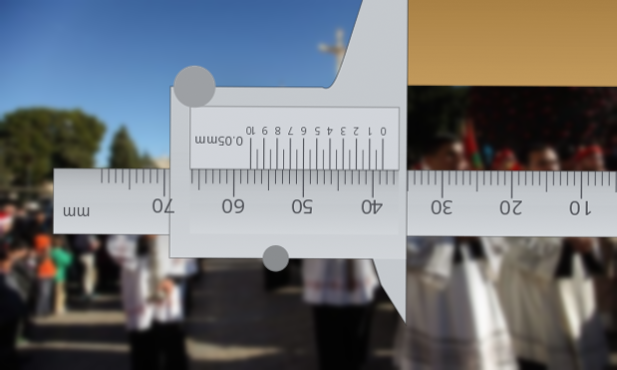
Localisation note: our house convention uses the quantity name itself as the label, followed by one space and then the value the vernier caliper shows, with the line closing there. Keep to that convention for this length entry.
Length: 38.6 mm
